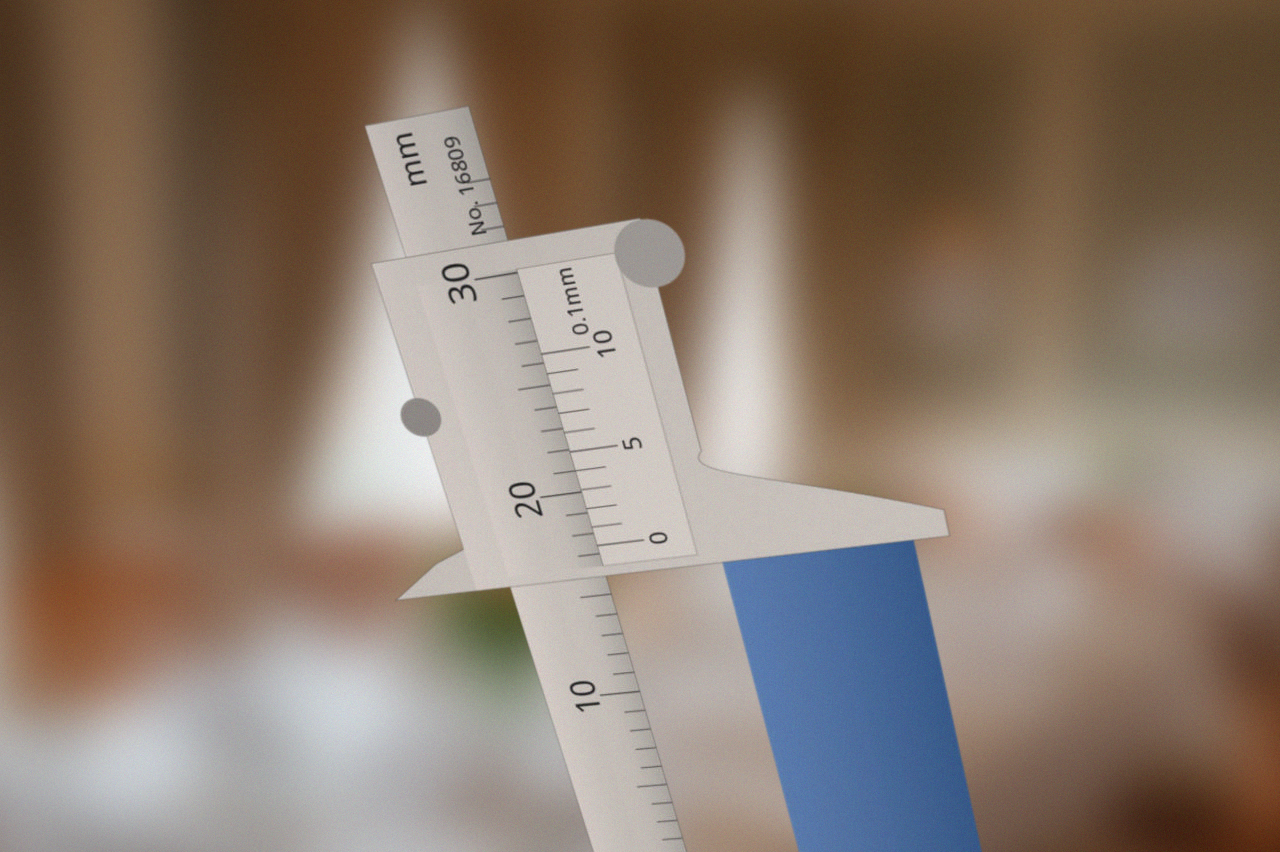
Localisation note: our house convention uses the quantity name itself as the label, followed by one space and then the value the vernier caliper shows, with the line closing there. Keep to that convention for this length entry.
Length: 17.4 mm
